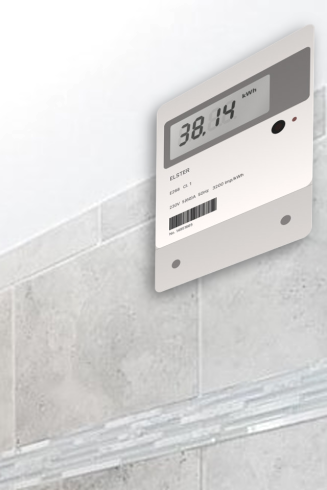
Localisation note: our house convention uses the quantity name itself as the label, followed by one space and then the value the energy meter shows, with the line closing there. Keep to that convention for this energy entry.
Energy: 38.14 kWh
